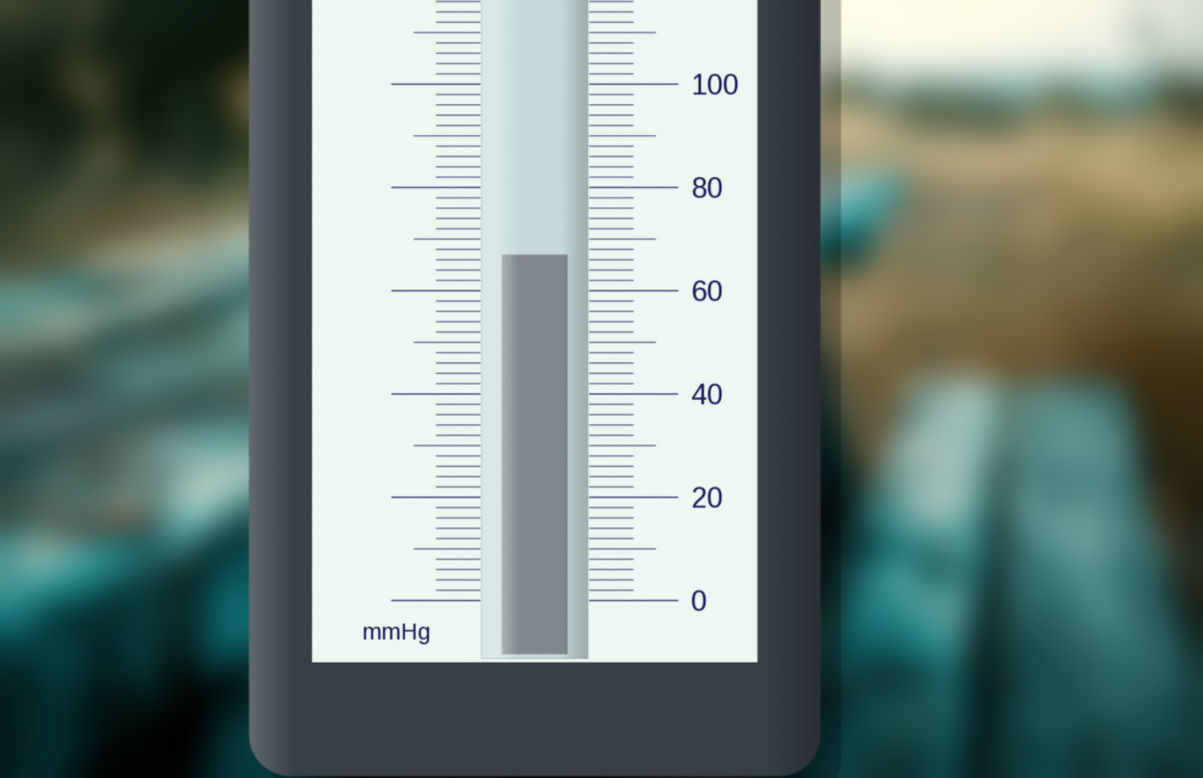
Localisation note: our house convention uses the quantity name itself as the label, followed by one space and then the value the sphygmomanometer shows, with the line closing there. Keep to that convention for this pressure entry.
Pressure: 67 mmHg
